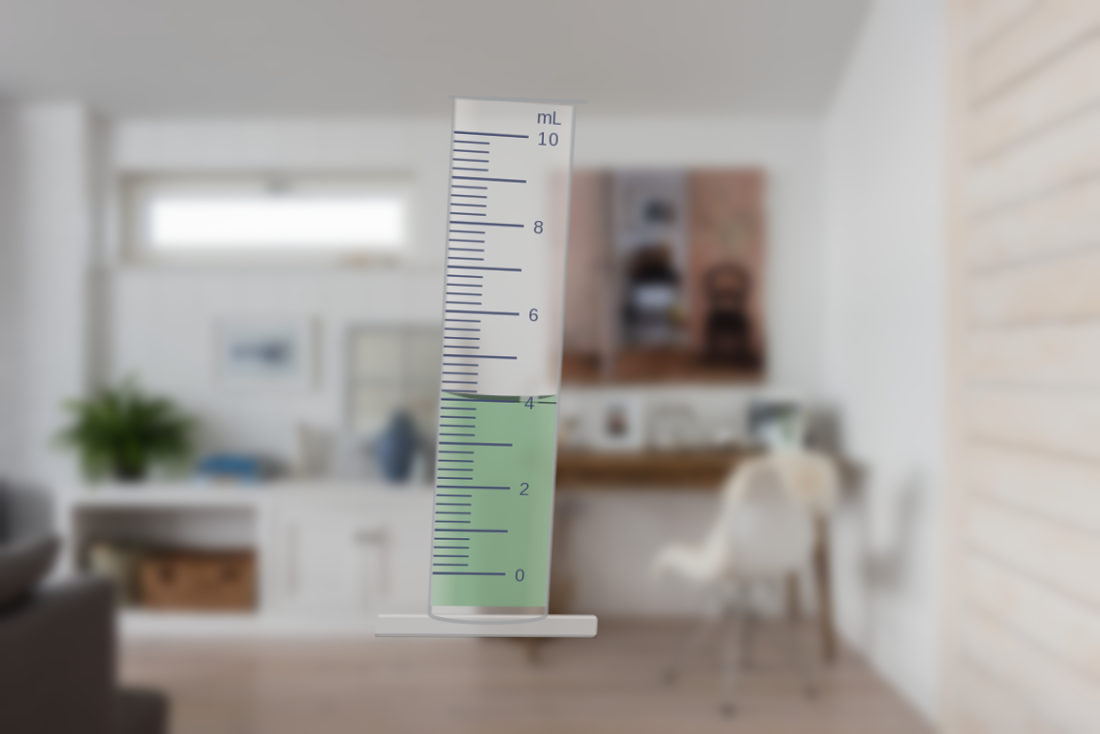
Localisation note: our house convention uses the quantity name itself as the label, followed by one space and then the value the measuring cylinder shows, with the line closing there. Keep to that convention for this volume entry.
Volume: 4 mL
